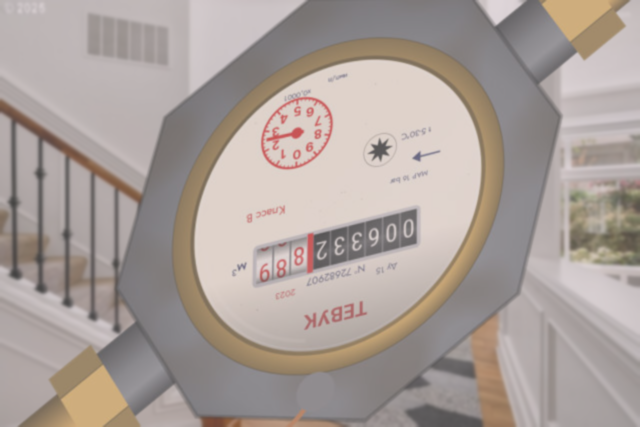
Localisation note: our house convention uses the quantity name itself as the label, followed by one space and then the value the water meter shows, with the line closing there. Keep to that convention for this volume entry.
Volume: 6332.8892 m³
